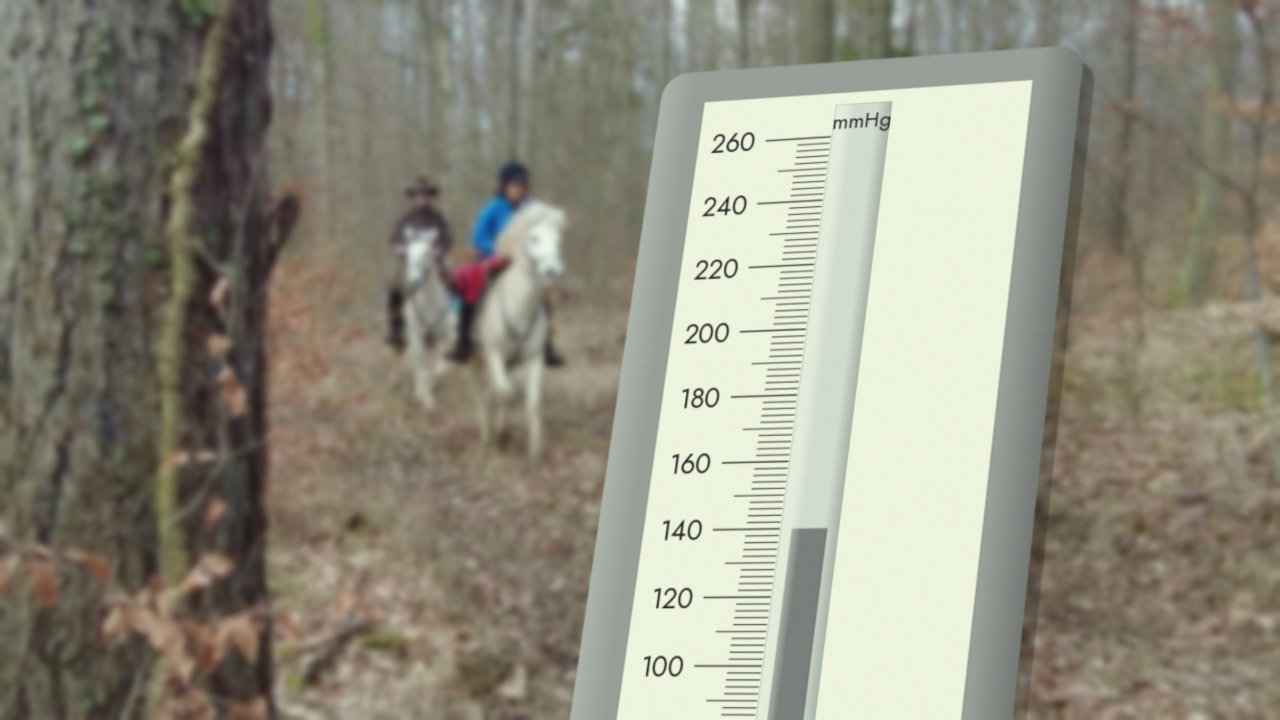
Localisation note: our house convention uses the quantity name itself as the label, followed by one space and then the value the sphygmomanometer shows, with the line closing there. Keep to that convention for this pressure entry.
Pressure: 140 mmHg
